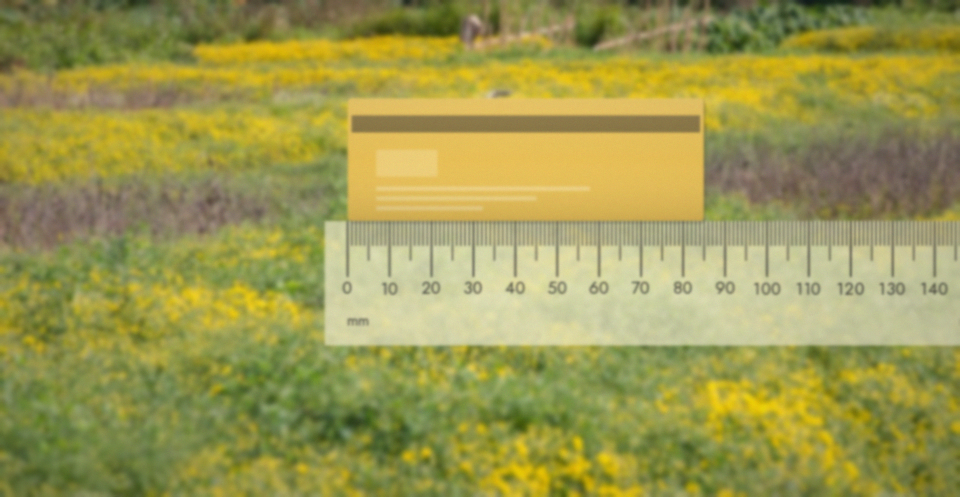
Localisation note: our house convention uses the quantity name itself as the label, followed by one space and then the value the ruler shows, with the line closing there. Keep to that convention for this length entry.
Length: 85 mm
